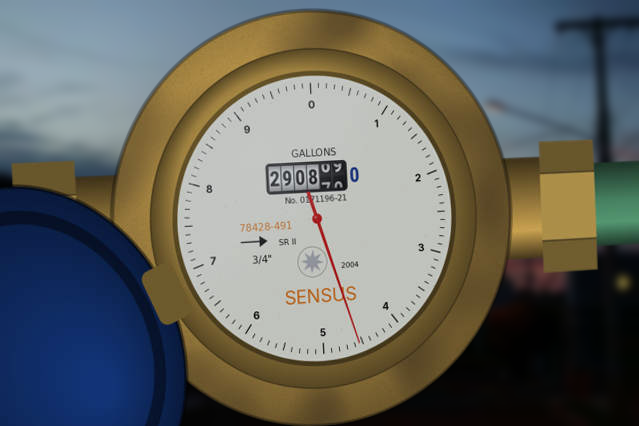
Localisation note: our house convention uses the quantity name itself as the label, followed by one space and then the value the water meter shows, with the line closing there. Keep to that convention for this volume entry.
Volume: 2908694.5 gal
